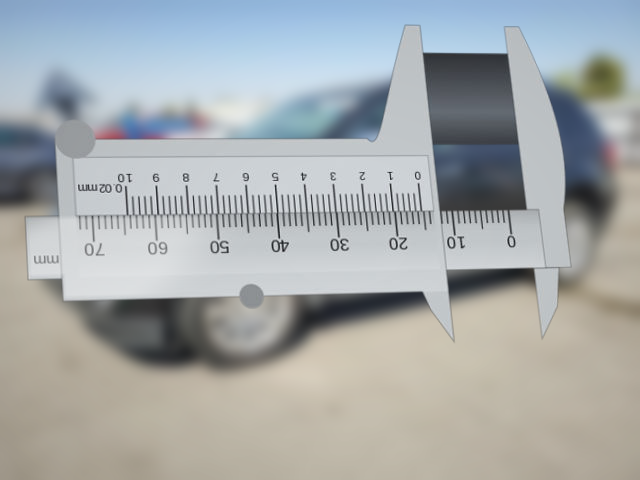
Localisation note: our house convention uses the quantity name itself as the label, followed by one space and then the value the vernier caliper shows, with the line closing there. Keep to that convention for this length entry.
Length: 15.4 mm
